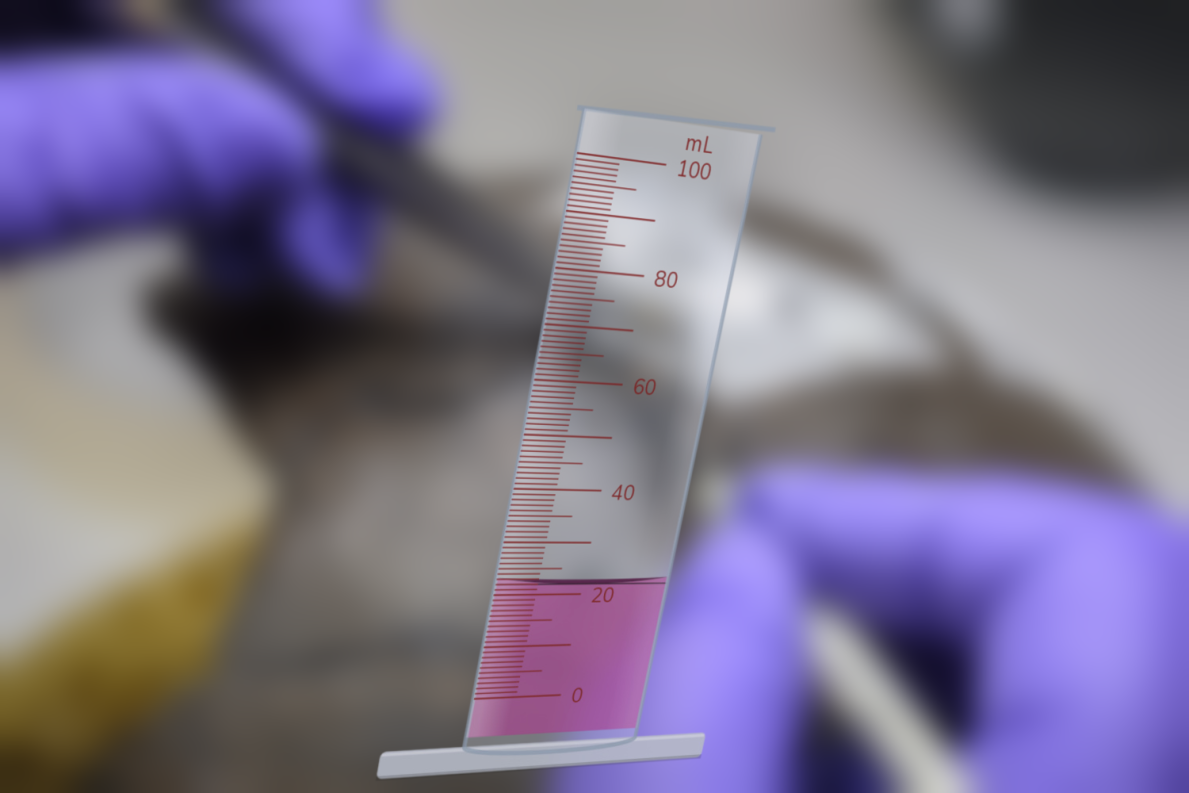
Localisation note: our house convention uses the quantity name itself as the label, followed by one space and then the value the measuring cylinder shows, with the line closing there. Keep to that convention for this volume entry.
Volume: 22 mL
